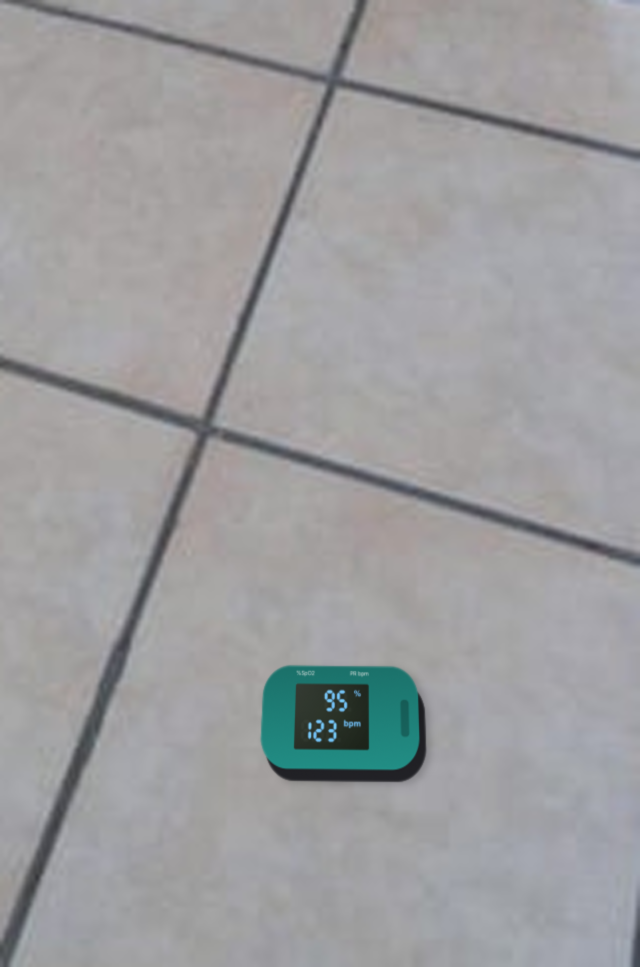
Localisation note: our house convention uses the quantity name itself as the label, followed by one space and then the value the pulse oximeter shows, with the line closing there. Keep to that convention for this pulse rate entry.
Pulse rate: 123 bpm
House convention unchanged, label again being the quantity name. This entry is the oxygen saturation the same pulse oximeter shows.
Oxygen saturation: 95 %
